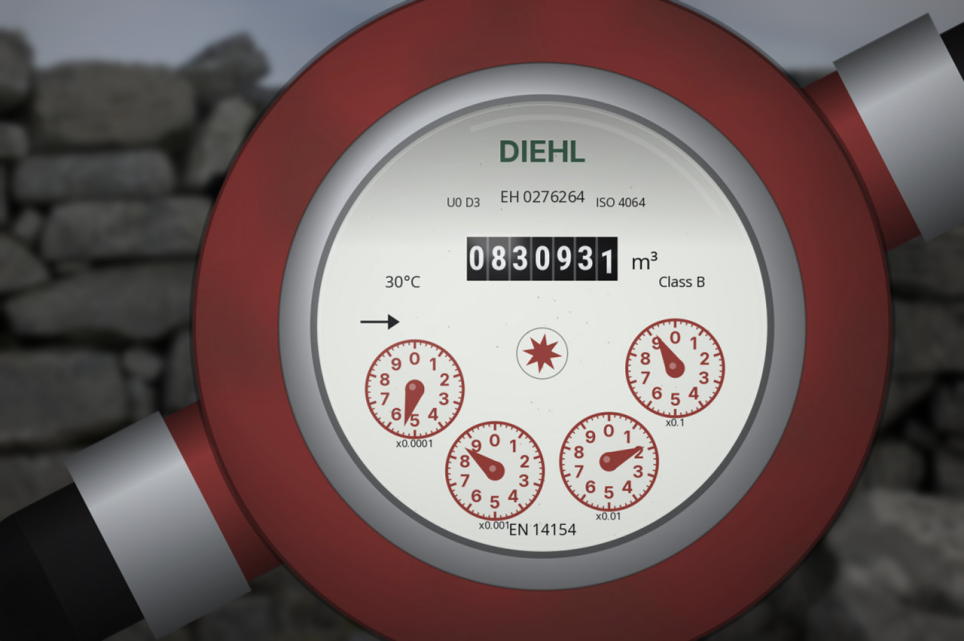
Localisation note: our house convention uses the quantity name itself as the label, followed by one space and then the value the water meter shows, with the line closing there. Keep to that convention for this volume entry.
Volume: 830930.9185 m³
